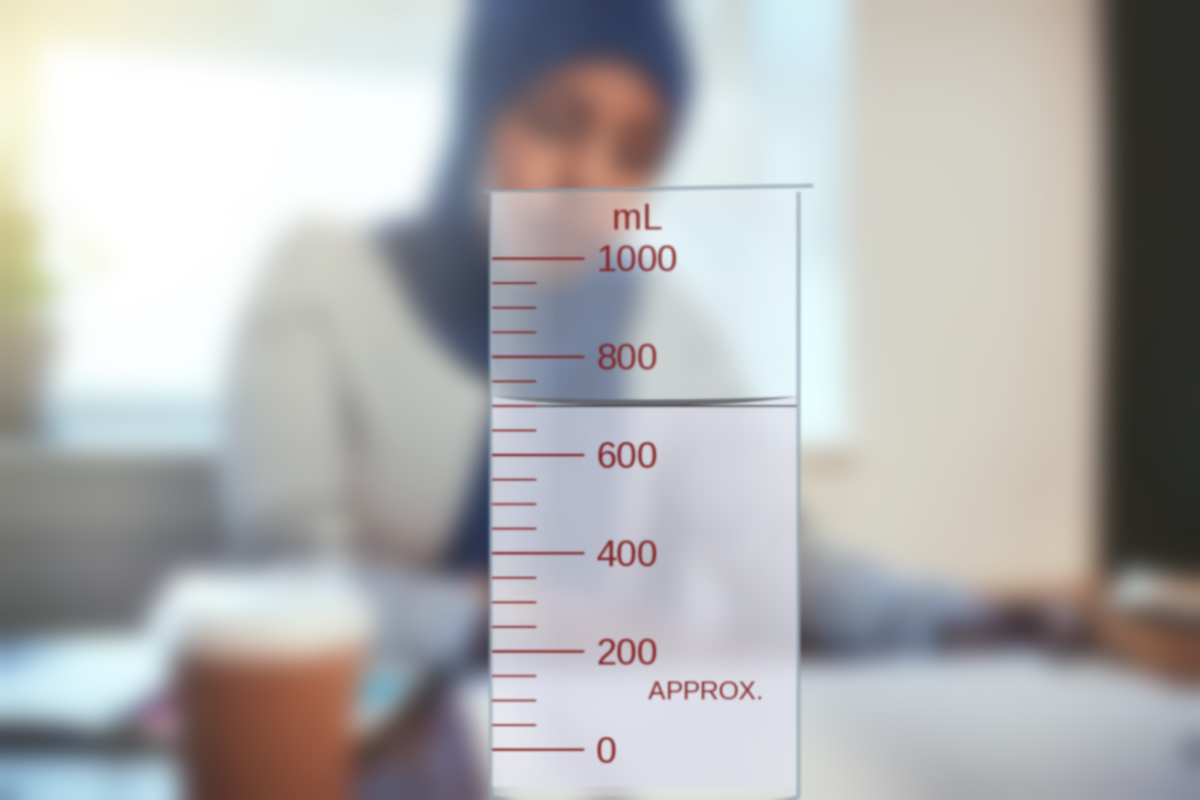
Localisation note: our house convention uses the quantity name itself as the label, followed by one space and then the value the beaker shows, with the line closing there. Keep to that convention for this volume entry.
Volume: 700 mL
